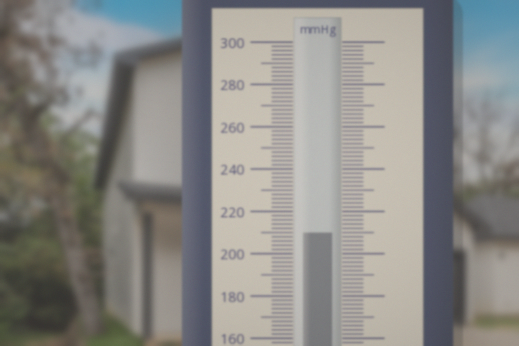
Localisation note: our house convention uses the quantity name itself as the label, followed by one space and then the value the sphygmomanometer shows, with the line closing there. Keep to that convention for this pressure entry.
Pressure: 210 mmHg
